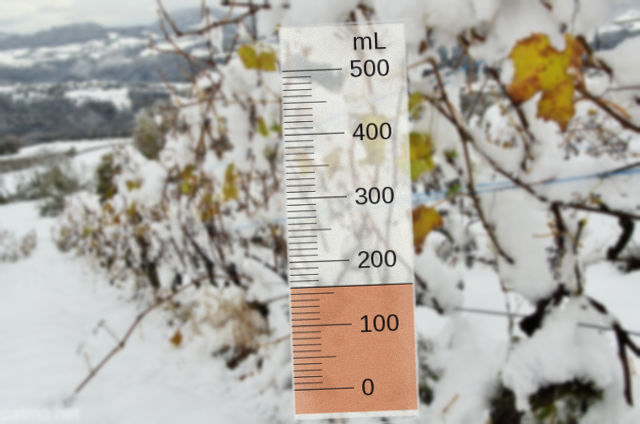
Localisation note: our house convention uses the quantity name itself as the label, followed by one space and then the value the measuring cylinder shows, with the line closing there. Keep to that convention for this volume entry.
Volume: 160 mL
